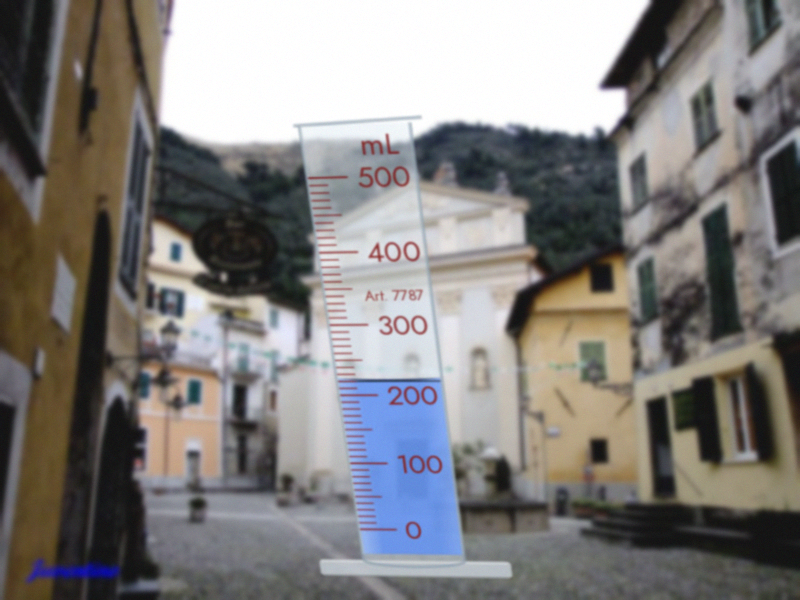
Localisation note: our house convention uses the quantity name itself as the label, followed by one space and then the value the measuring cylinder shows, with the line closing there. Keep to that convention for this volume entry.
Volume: 220 mL
